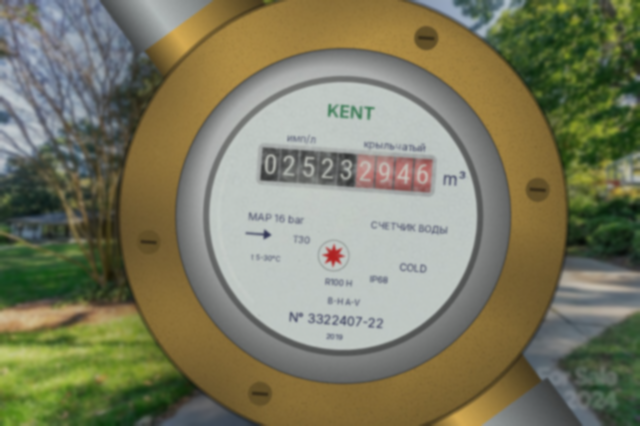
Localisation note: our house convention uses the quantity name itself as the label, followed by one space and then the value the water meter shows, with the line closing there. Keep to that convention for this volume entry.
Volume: 2523.2946 m³
